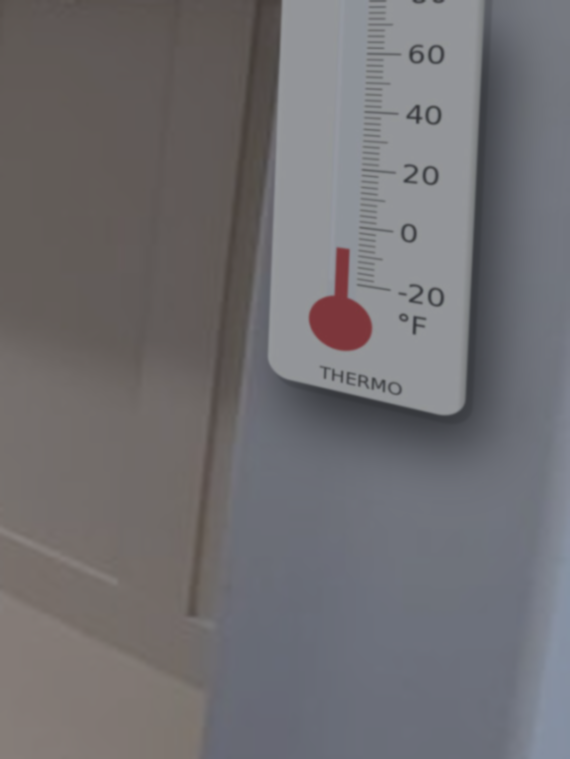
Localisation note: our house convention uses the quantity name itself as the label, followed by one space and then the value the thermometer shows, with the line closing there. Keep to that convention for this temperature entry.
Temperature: -8 °F
